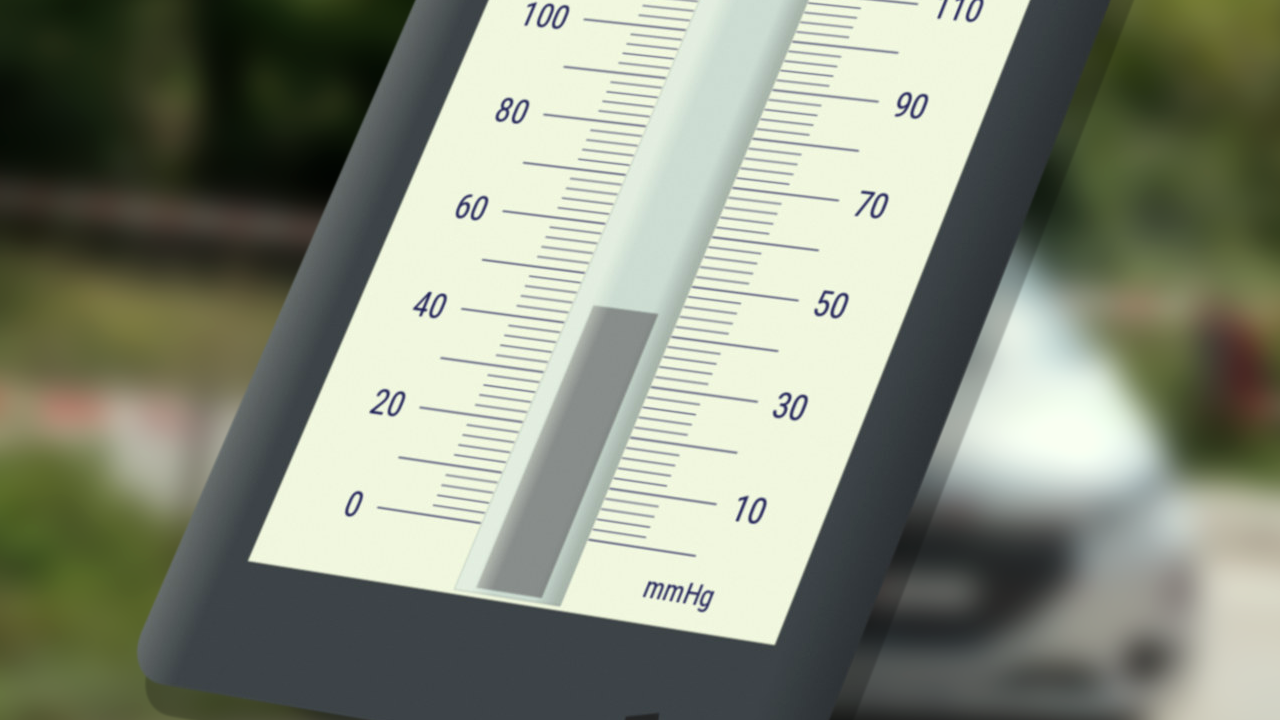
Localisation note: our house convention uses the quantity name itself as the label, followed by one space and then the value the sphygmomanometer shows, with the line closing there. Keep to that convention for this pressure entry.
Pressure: 44 mmHg
